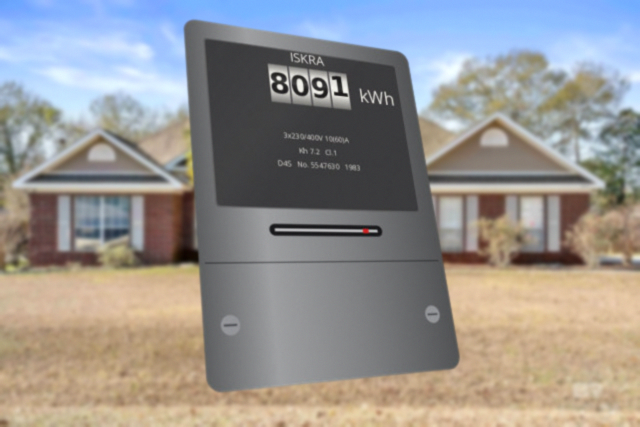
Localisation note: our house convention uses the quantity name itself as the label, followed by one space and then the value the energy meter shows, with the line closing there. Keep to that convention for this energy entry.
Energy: 8091 kWh
